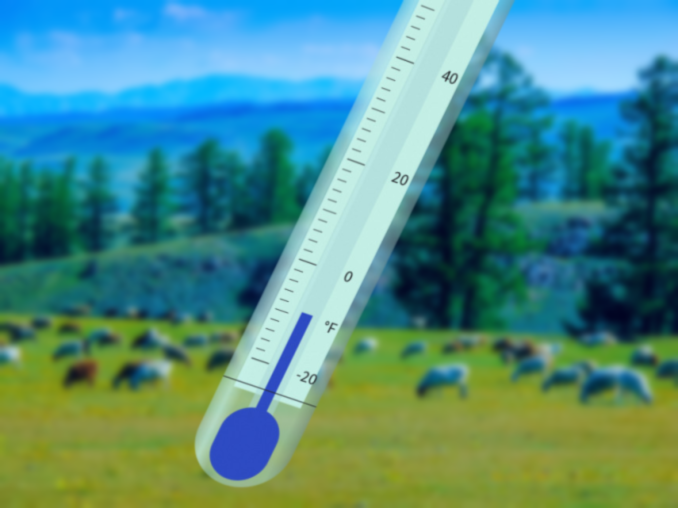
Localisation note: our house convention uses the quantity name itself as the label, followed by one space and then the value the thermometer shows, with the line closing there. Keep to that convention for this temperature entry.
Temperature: -9 °F
